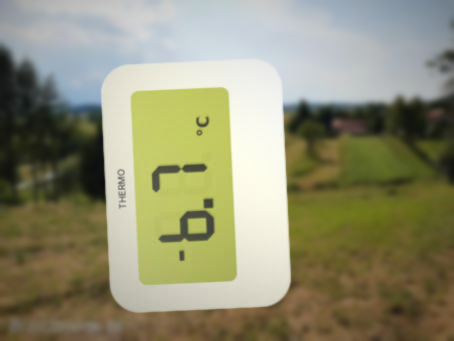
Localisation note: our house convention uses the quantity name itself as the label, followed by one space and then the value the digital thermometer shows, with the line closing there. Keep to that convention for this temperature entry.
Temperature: -6.7 °C
